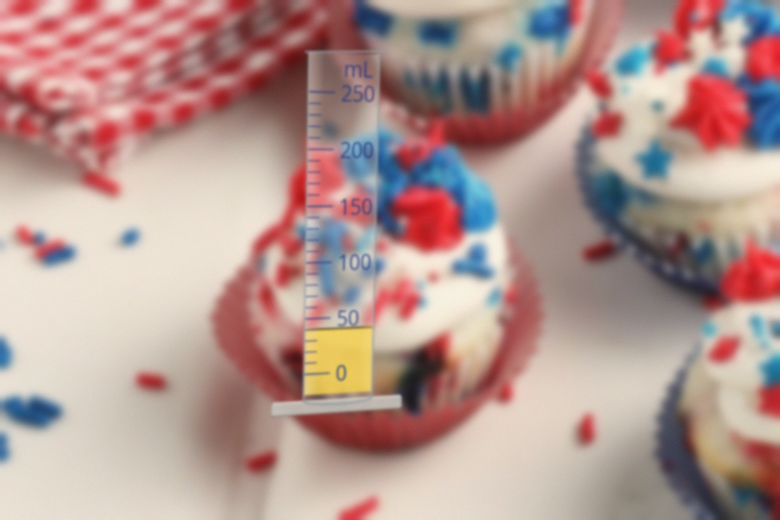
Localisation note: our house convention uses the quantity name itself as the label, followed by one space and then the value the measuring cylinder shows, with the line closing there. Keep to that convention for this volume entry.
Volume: 40 mL
